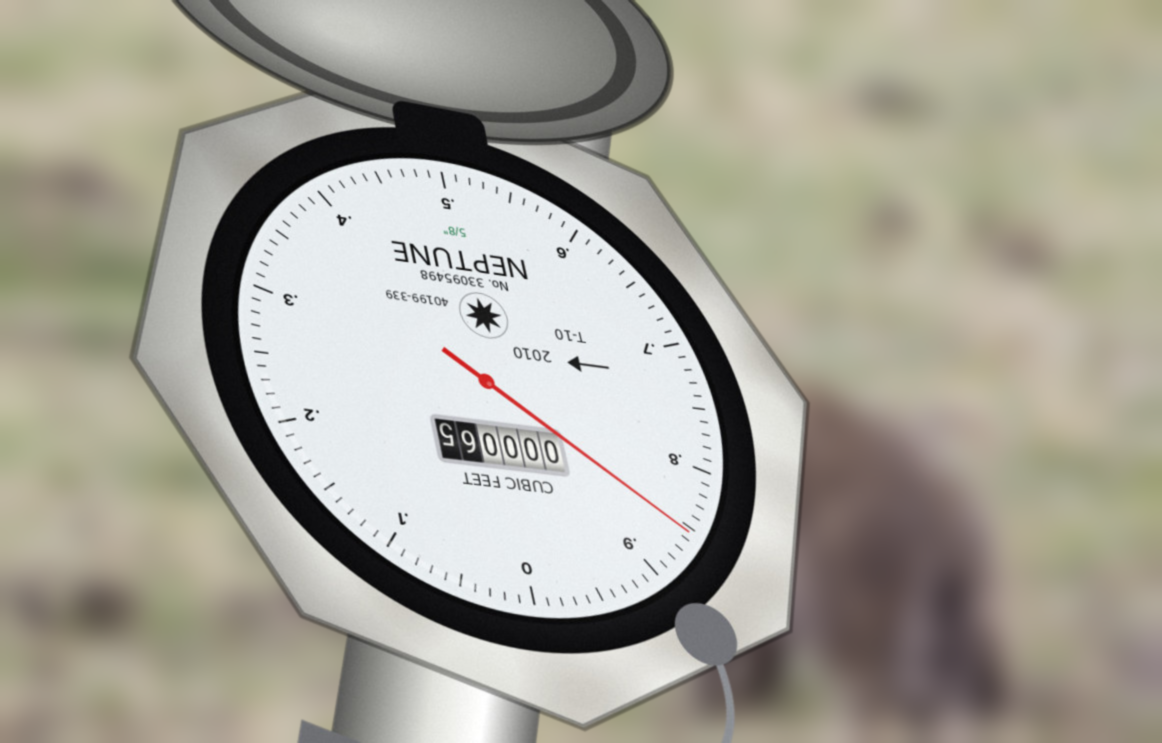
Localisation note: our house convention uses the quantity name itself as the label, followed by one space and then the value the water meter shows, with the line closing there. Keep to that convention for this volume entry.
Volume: 64.85 ft³
